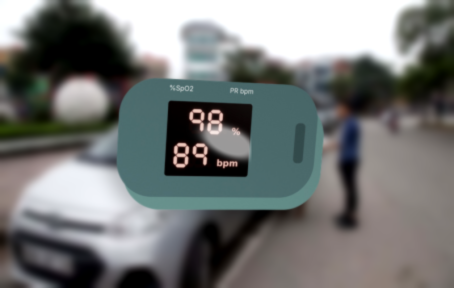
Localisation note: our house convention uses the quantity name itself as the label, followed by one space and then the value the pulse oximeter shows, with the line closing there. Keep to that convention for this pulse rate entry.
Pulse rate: 89 bpm
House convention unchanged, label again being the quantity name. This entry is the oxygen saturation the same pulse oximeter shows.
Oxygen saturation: 98 %
